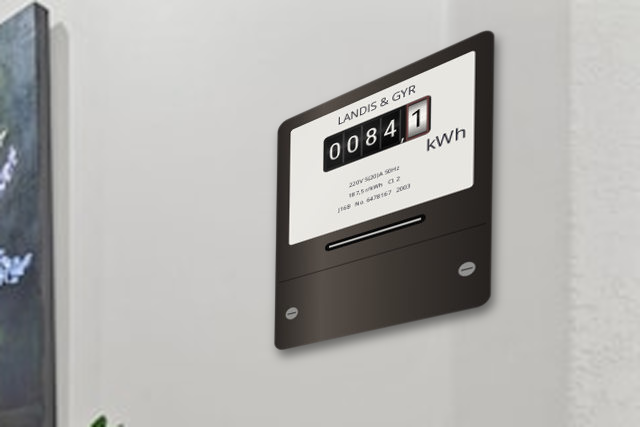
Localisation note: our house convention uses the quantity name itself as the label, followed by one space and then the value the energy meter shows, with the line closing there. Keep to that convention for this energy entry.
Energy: 84.1 kWh
